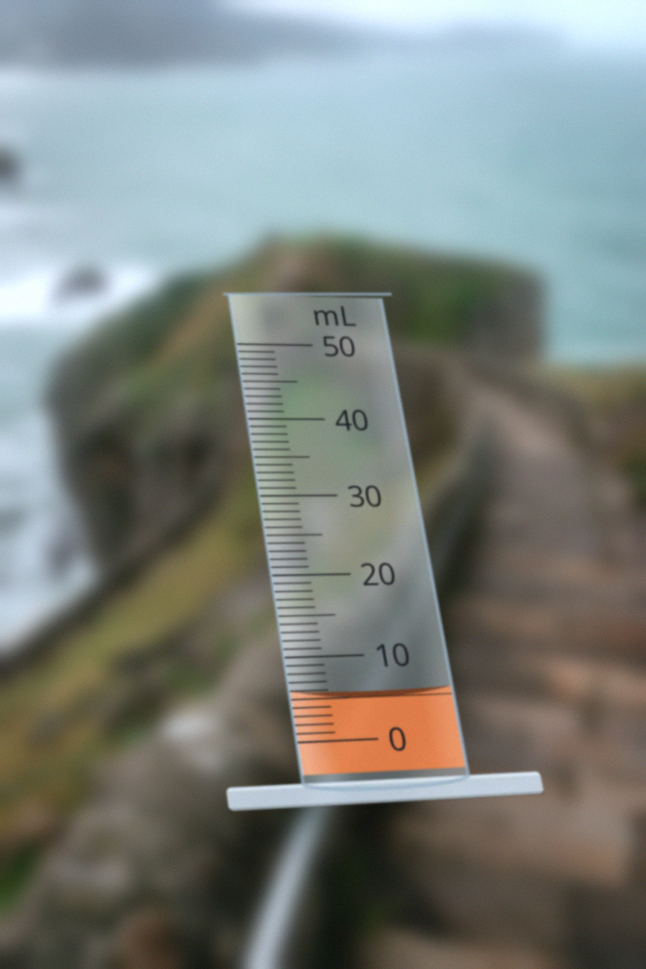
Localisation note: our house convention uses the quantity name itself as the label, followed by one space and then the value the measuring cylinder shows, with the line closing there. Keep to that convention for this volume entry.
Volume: 5 mL
